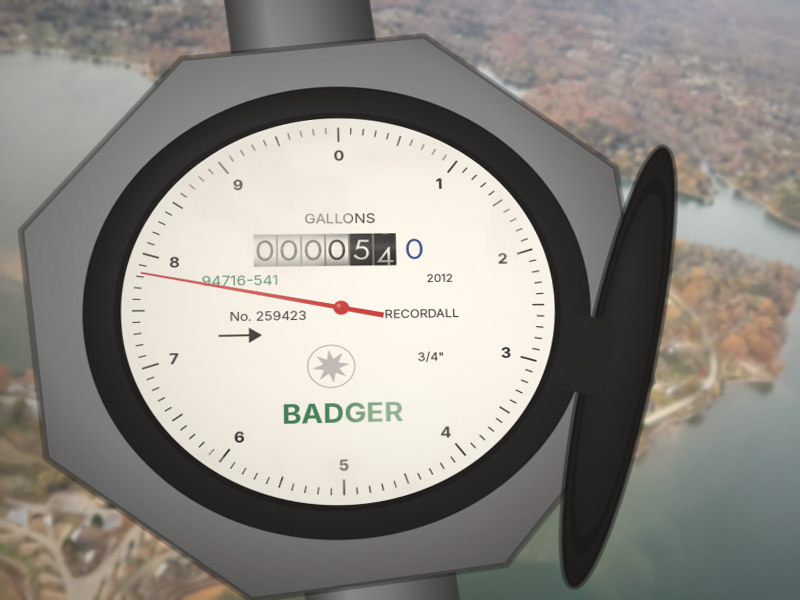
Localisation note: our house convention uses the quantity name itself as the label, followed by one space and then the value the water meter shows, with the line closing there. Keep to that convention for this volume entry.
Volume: 537.8 gal
